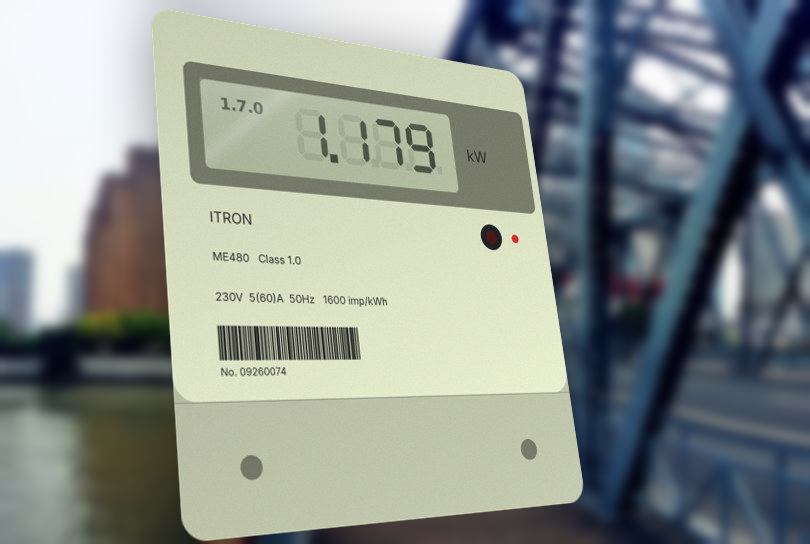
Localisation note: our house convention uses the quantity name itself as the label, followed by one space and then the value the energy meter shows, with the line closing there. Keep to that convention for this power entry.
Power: 1.179 kW
